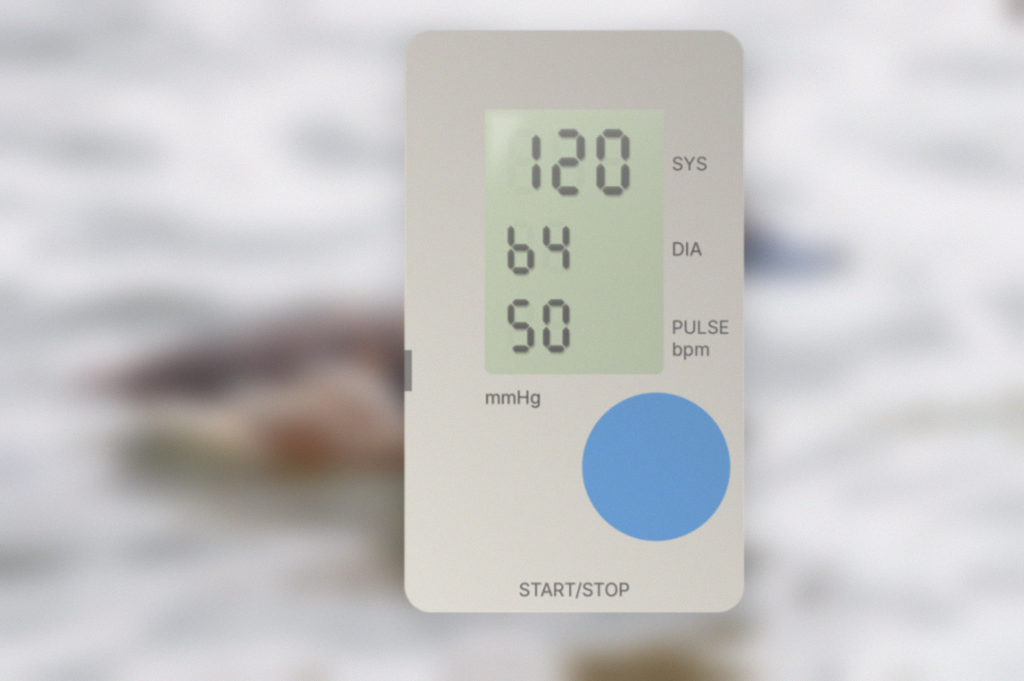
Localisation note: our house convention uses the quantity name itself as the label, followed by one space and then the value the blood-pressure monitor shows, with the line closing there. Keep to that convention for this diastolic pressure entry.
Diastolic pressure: 64 mmHg
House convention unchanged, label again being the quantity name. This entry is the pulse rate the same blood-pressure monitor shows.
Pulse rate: 50 bpm
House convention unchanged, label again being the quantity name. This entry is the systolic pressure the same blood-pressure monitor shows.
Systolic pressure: 120 mmHg
